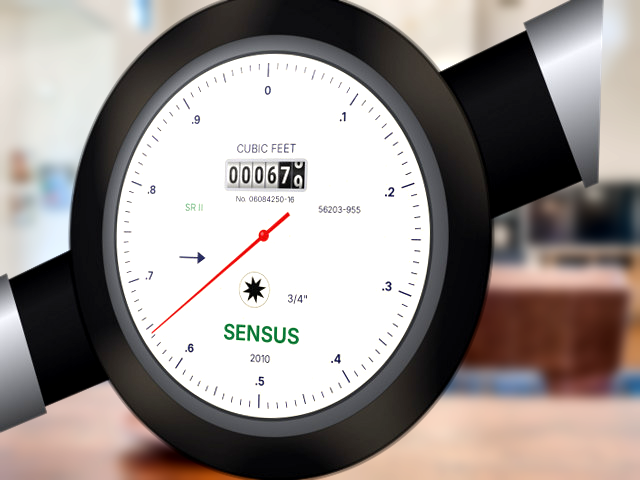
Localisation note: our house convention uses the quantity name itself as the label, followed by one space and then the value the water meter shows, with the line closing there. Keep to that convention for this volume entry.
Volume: 678.64 ft³
